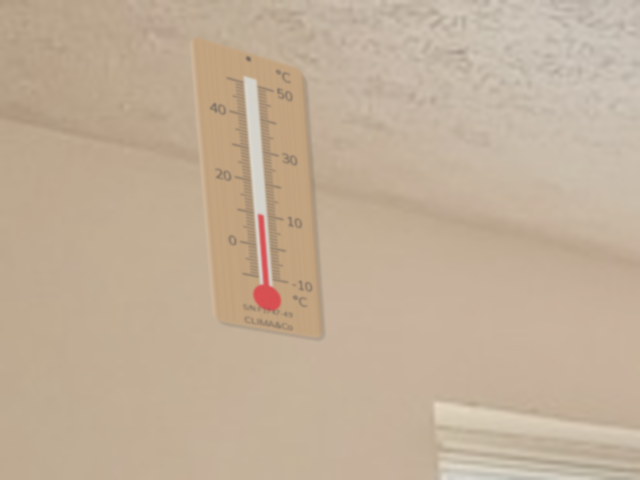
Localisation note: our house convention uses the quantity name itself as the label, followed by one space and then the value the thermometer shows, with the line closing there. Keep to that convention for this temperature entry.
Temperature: 10 °C
